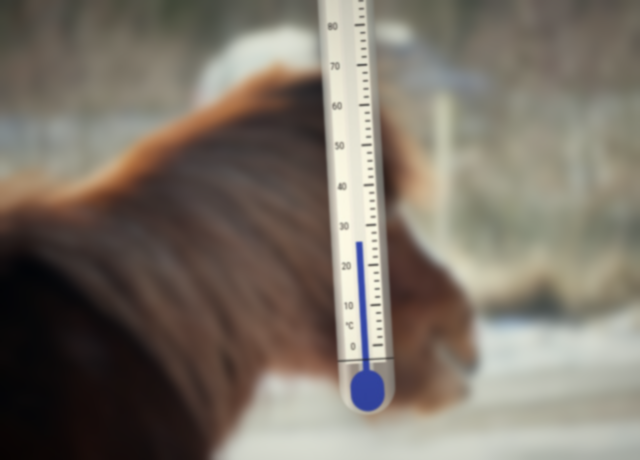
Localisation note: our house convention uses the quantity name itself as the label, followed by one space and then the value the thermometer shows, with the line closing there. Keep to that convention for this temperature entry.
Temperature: 26 °C
